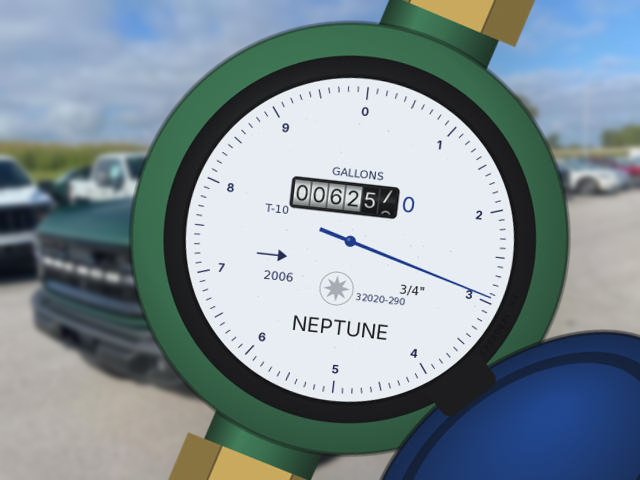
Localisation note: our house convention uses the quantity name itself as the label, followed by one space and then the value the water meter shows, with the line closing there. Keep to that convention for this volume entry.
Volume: 62572.9 gal
